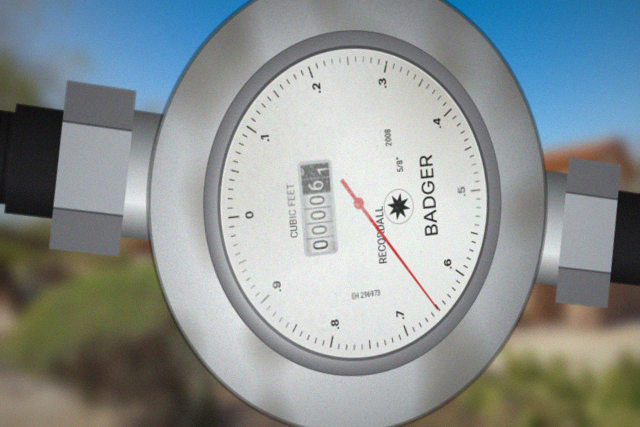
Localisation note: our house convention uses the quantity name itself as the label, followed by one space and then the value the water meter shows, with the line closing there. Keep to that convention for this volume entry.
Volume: 60.65 ft³
